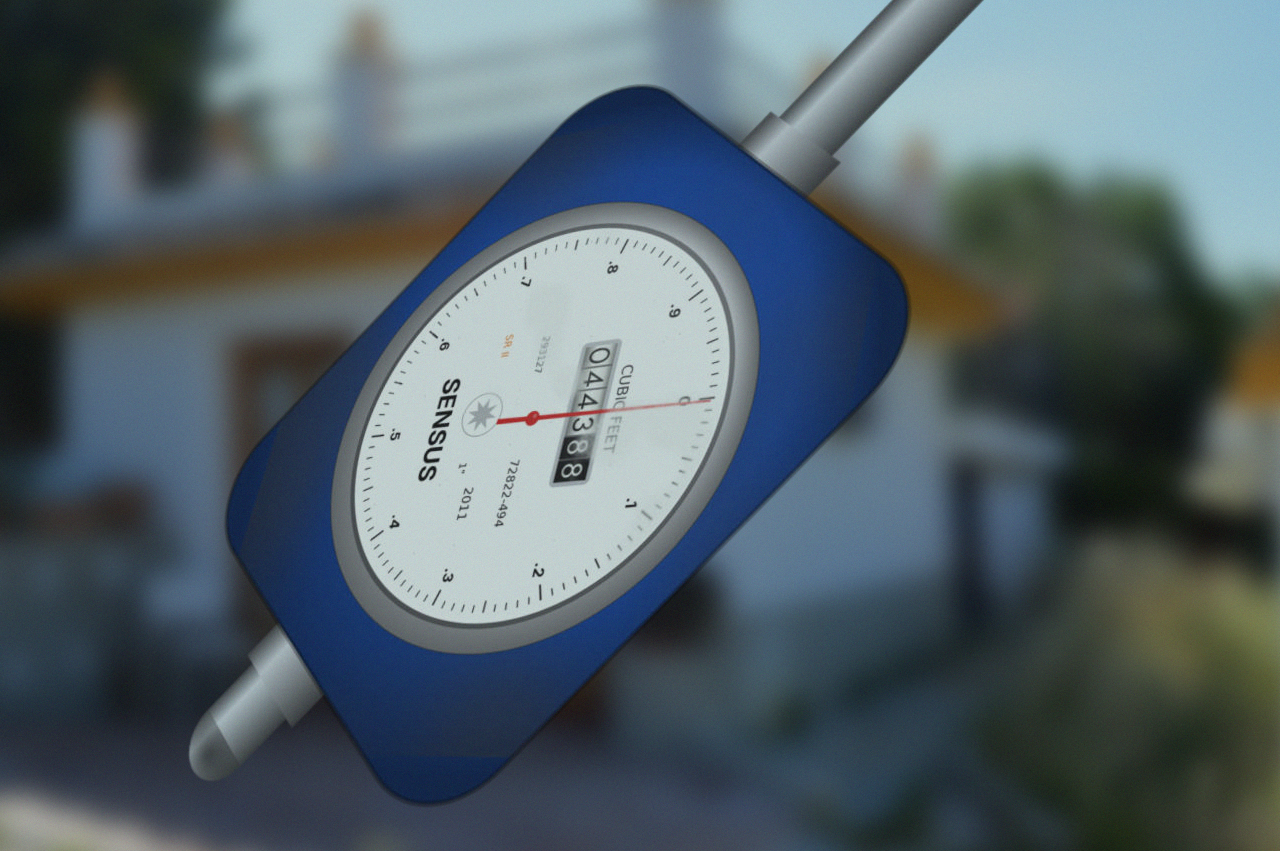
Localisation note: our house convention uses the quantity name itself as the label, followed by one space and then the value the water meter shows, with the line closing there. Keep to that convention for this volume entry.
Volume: 44388.00 ft³
